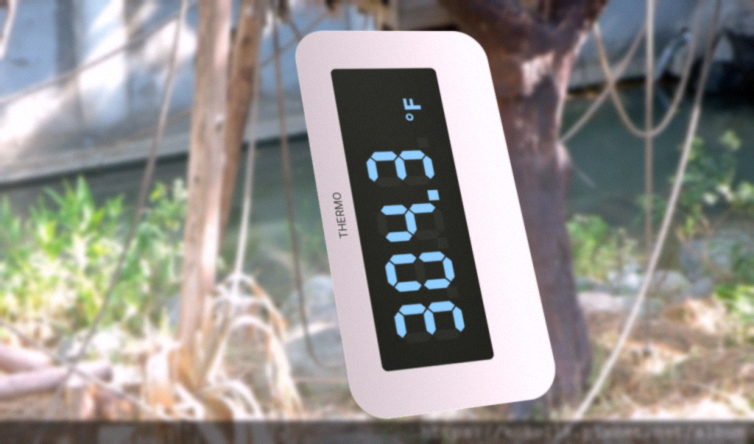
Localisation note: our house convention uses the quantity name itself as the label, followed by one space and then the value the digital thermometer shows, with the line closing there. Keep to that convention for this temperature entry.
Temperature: 304.3 °F
